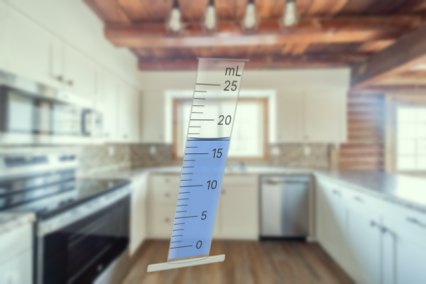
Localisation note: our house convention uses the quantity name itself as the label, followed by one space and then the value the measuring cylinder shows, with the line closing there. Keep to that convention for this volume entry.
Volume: 17 mL
